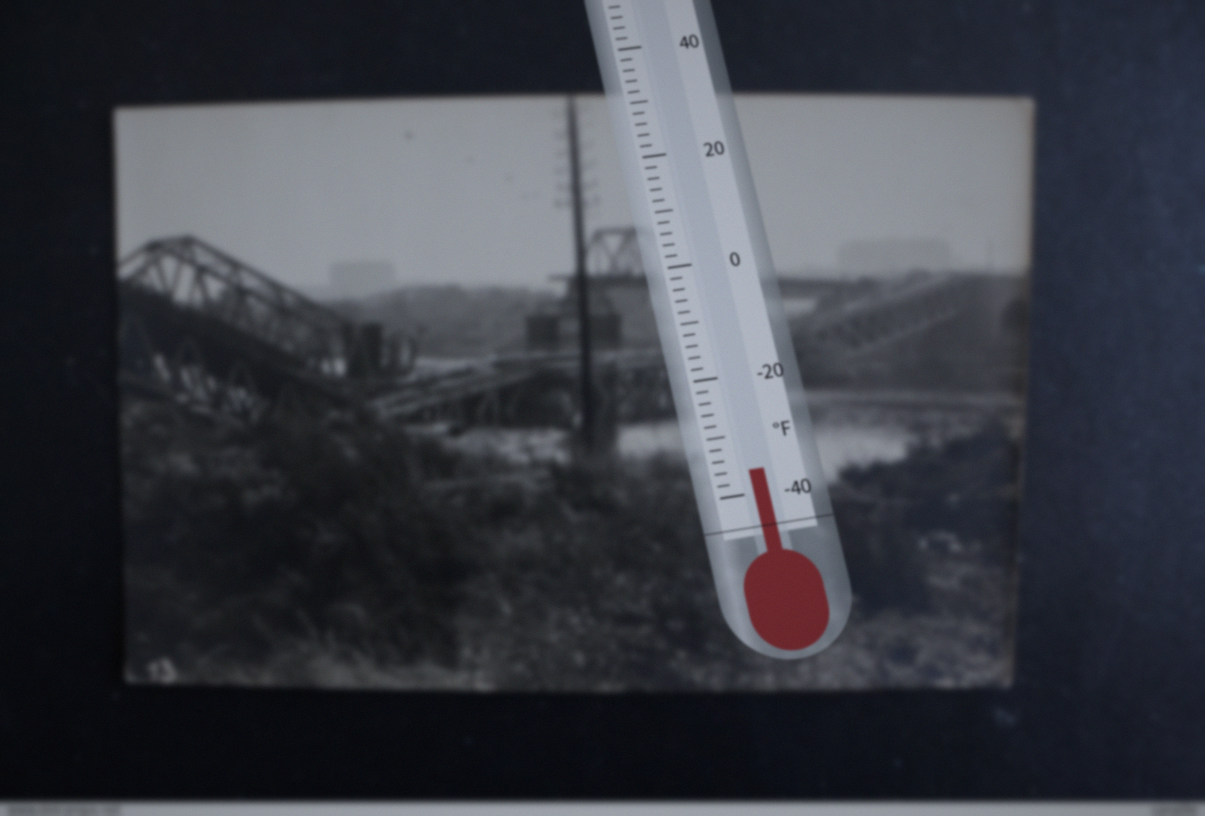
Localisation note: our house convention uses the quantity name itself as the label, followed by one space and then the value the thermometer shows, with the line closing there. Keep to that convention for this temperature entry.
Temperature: -36 °F
